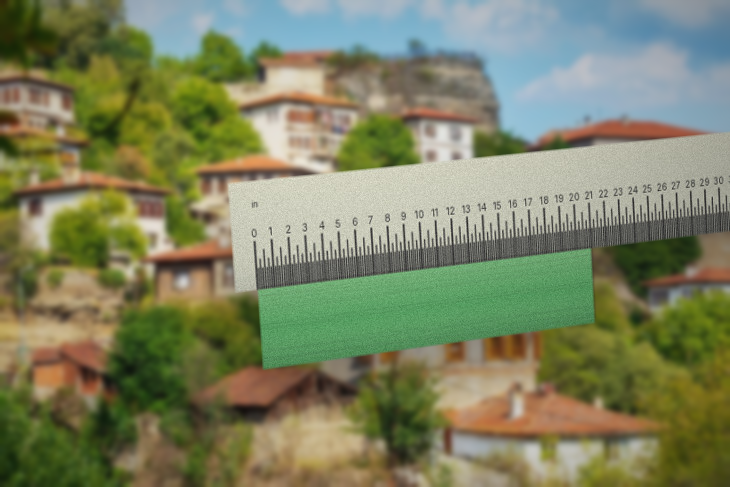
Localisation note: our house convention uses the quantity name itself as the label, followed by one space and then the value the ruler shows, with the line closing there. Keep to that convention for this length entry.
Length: 21 in
